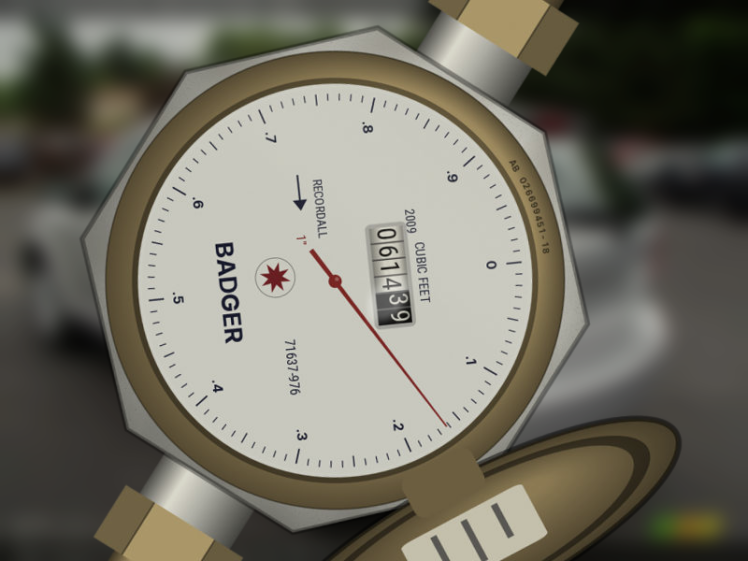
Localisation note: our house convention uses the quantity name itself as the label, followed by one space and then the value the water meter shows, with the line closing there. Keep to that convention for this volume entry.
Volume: 61439.16 ft³
